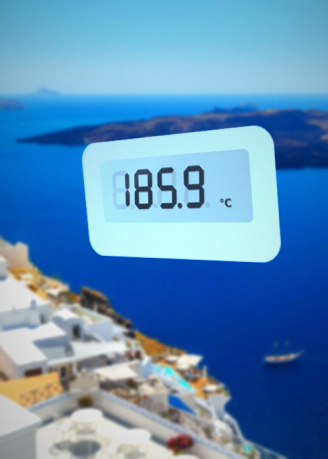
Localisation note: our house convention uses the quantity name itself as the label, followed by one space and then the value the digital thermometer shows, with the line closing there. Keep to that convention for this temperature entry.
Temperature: 185.9 °C
